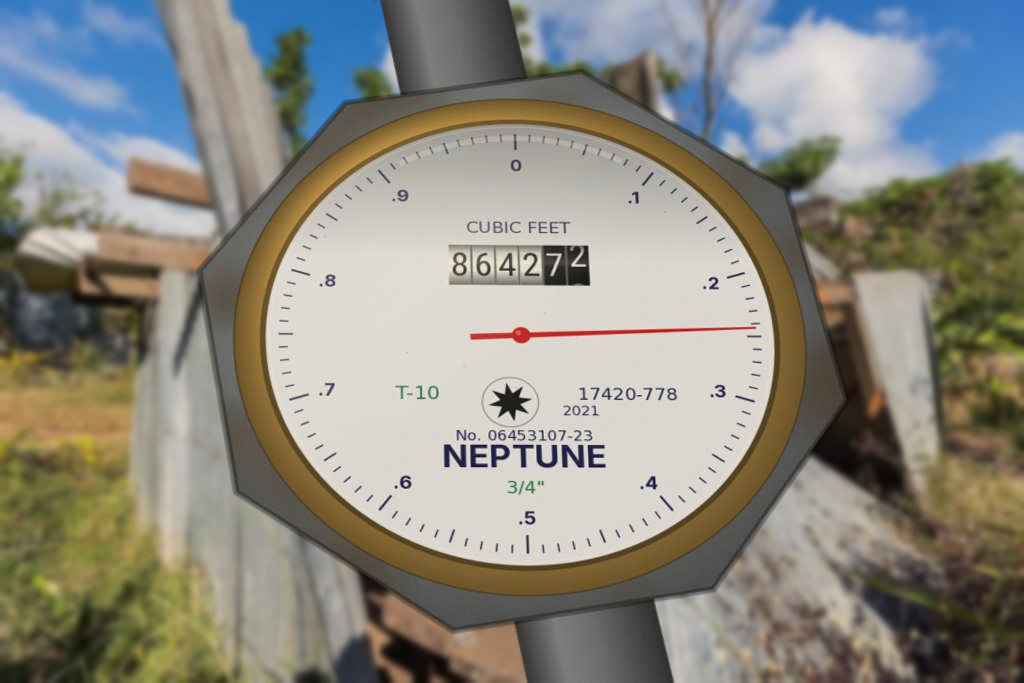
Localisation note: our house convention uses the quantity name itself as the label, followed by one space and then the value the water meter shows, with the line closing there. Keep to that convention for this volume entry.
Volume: 864272.24 ft³
